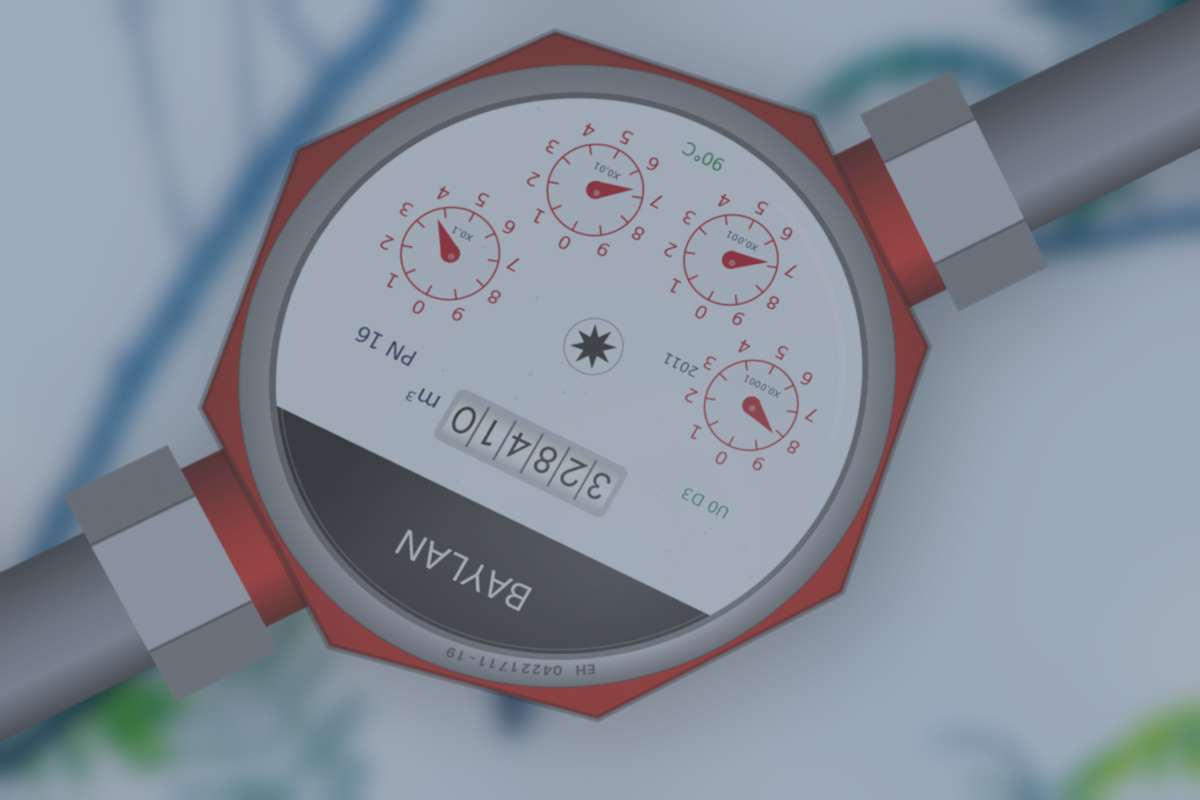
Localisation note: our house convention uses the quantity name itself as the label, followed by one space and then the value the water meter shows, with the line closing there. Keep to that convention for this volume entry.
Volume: 328410.3668 m³
